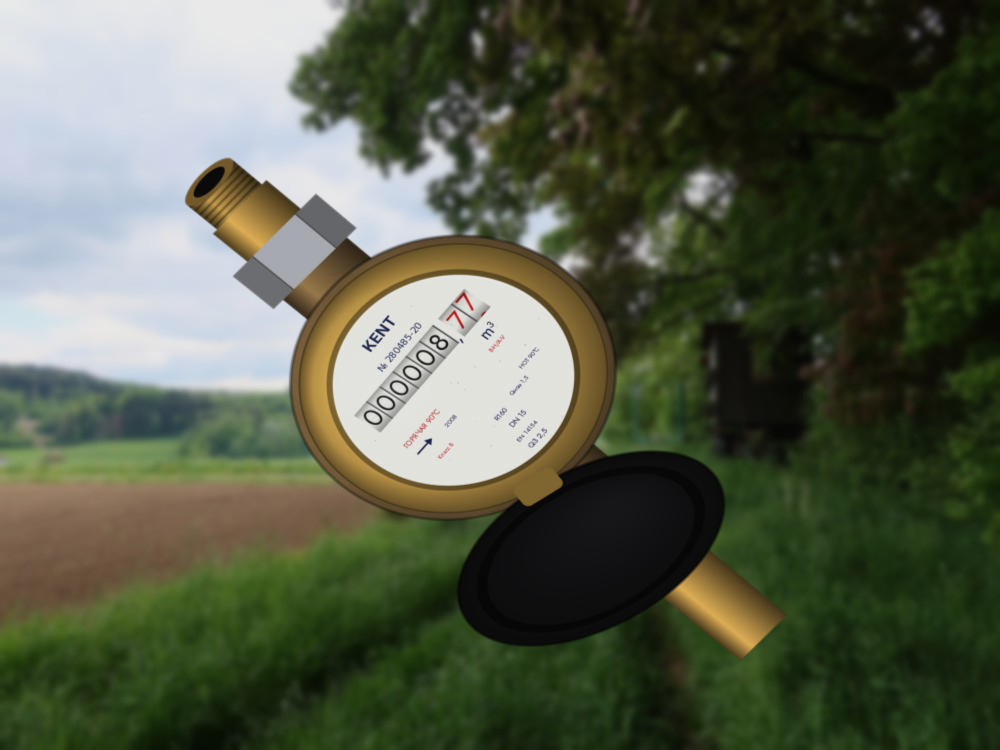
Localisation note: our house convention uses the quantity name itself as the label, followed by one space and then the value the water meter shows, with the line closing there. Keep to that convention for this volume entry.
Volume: 8.77 m³
